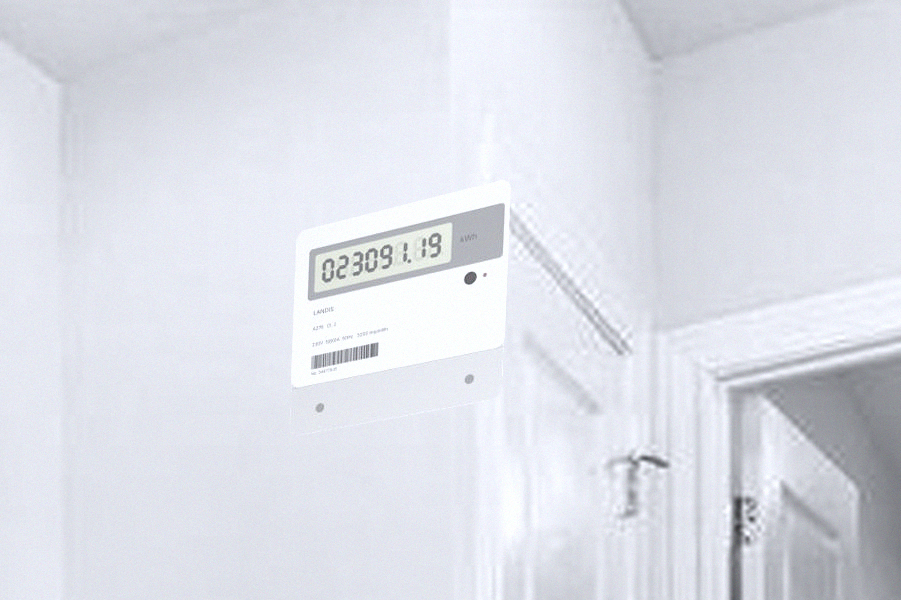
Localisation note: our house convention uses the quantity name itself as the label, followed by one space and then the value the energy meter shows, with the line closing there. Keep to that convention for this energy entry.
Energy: 23091.19 kWh
